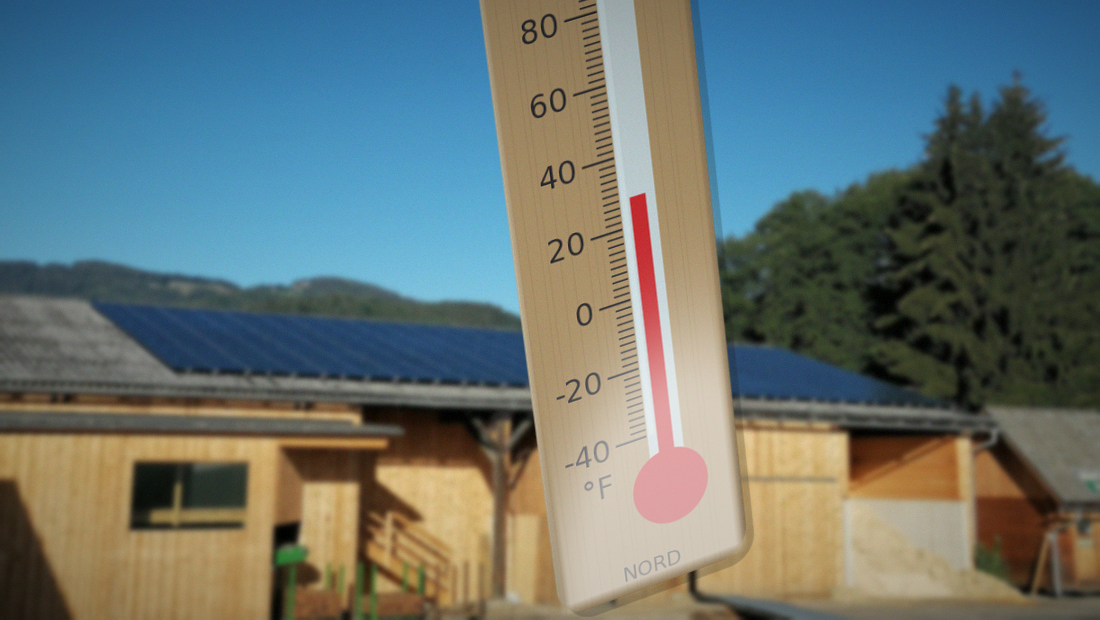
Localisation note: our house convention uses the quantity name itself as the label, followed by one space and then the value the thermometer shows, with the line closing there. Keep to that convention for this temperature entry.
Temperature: 28 °F
